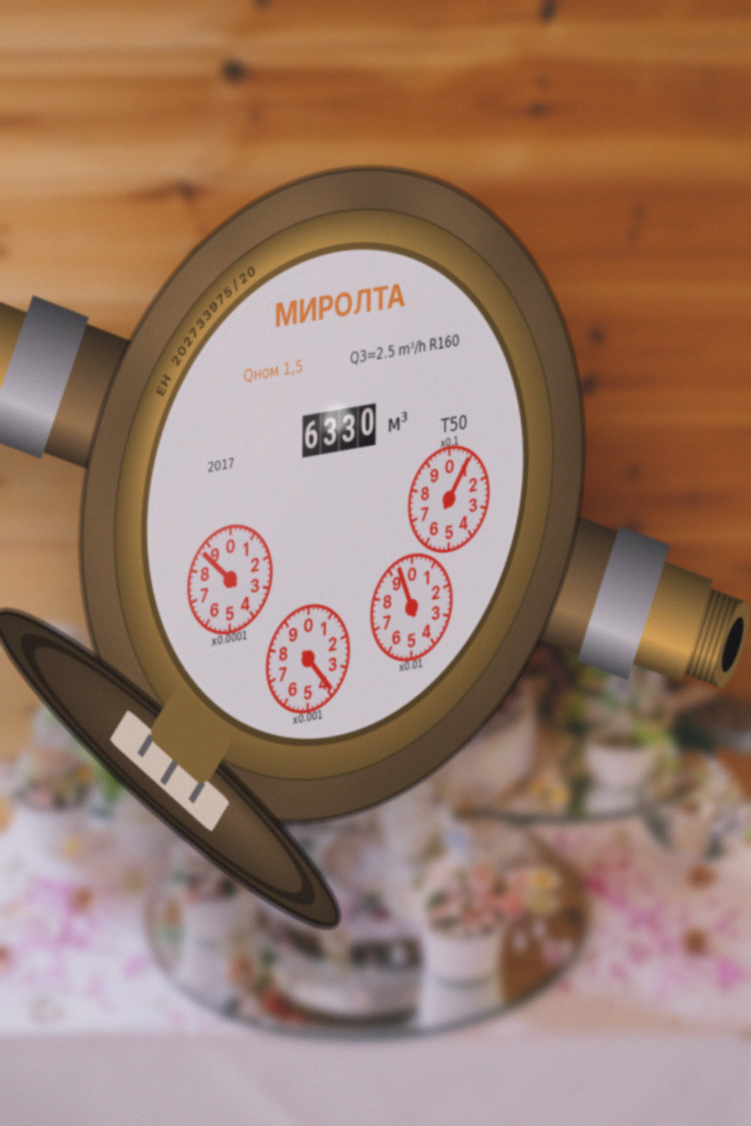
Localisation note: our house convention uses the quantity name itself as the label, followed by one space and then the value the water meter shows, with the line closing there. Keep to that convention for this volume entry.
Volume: 6330.0938 m³
